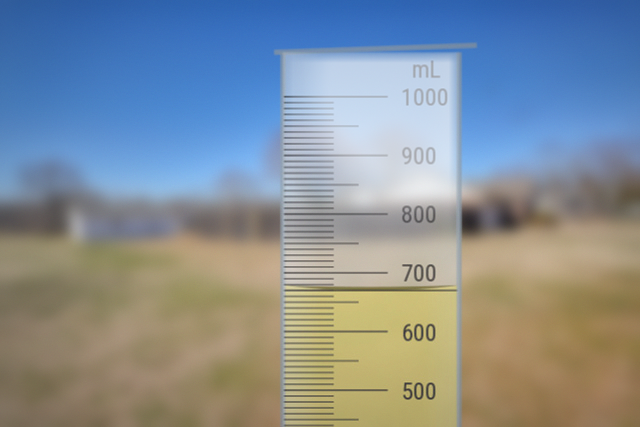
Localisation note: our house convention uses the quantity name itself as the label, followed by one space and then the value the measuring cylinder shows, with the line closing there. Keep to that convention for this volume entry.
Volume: 670 mL
